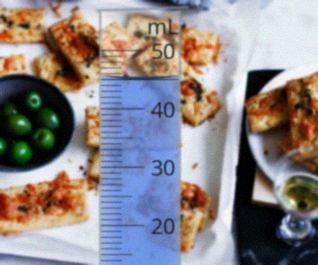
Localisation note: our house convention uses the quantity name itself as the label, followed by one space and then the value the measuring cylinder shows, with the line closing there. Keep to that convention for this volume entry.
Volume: 45 mL
